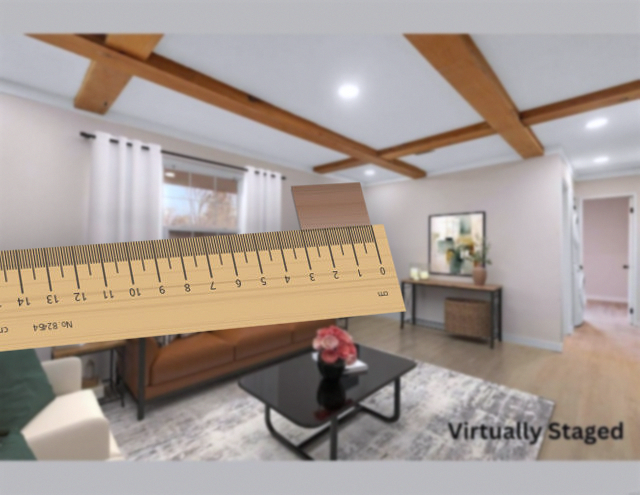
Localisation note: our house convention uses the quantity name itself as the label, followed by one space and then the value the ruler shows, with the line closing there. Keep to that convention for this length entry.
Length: 3 cm
